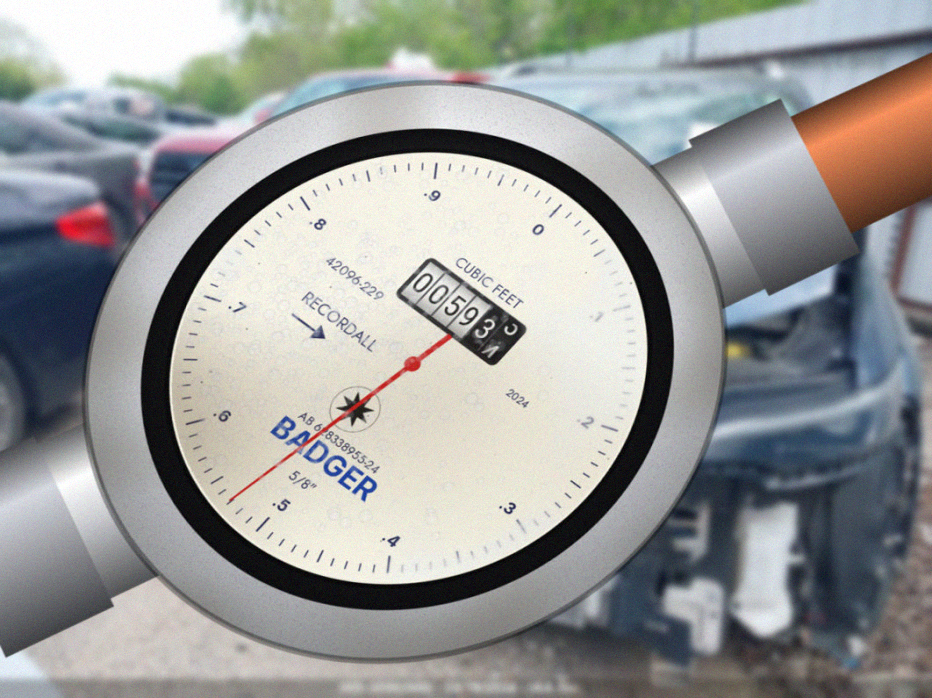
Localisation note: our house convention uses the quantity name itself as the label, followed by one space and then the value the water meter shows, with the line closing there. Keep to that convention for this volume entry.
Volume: 5933.53 ft³
